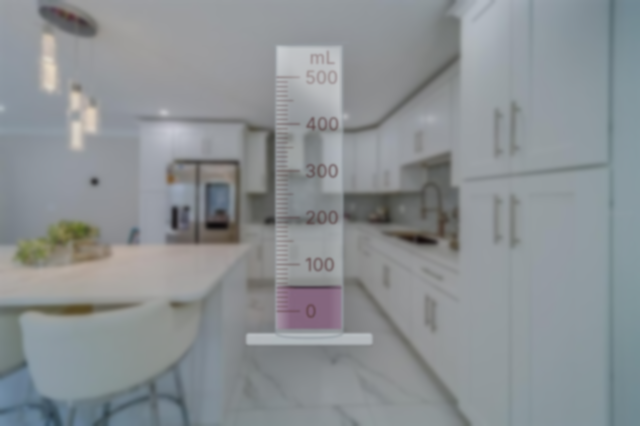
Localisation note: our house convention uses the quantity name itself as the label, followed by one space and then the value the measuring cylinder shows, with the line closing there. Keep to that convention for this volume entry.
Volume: 50 mL
